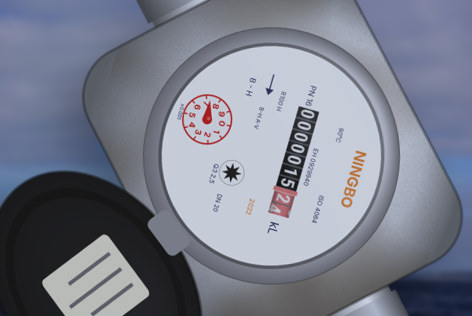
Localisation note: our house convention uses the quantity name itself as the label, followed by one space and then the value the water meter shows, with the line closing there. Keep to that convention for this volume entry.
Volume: 15.237 kL
